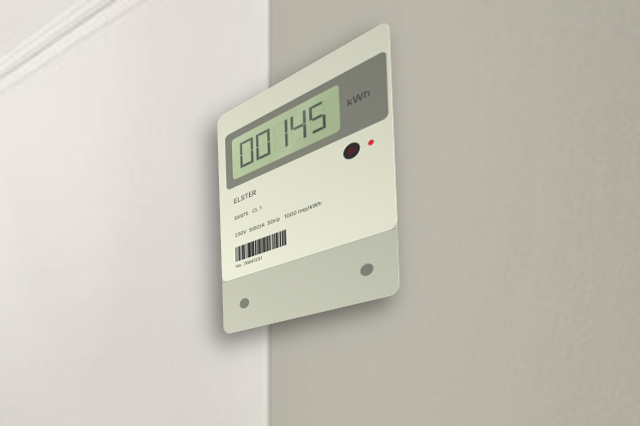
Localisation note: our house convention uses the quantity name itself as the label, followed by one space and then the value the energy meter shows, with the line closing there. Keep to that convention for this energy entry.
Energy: 145 kWh
